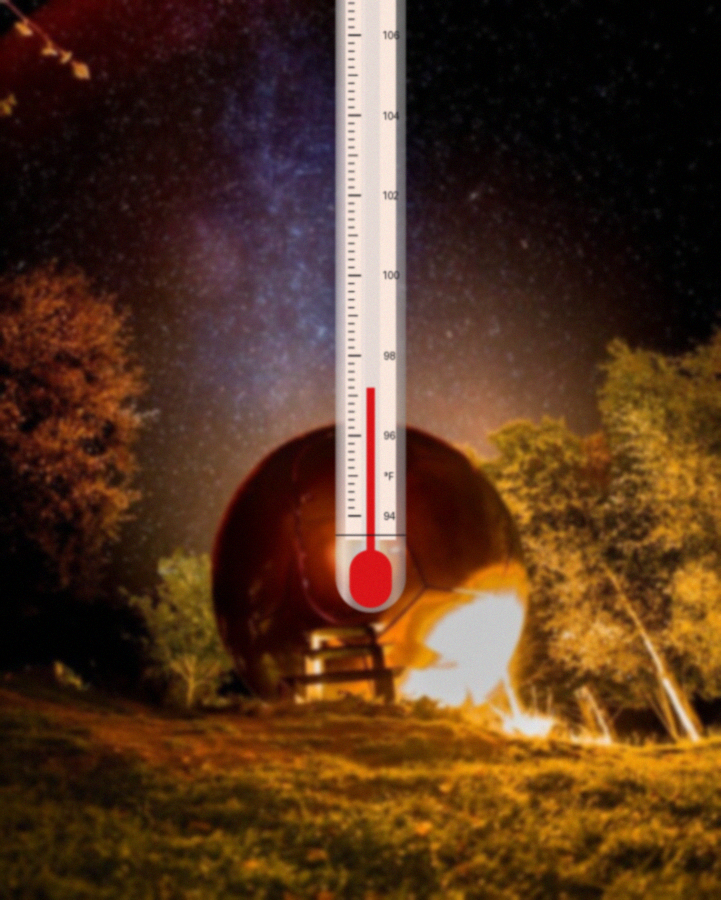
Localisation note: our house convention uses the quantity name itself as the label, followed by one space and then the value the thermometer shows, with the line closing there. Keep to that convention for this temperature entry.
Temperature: 97.2 °F
